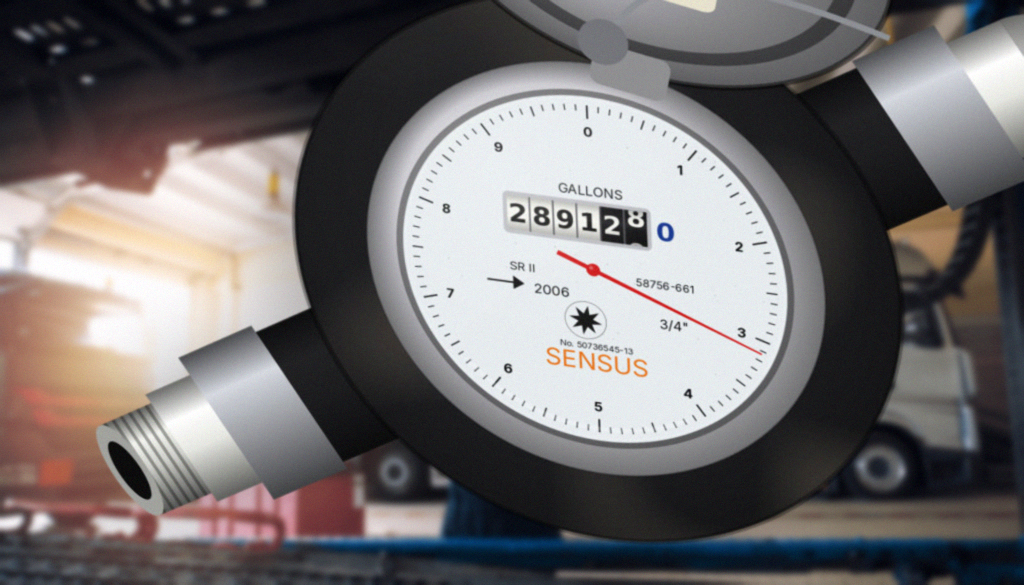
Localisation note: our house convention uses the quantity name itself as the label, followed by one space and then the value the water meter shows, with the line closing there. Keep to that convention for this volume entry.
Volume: 2891283.1 gal
